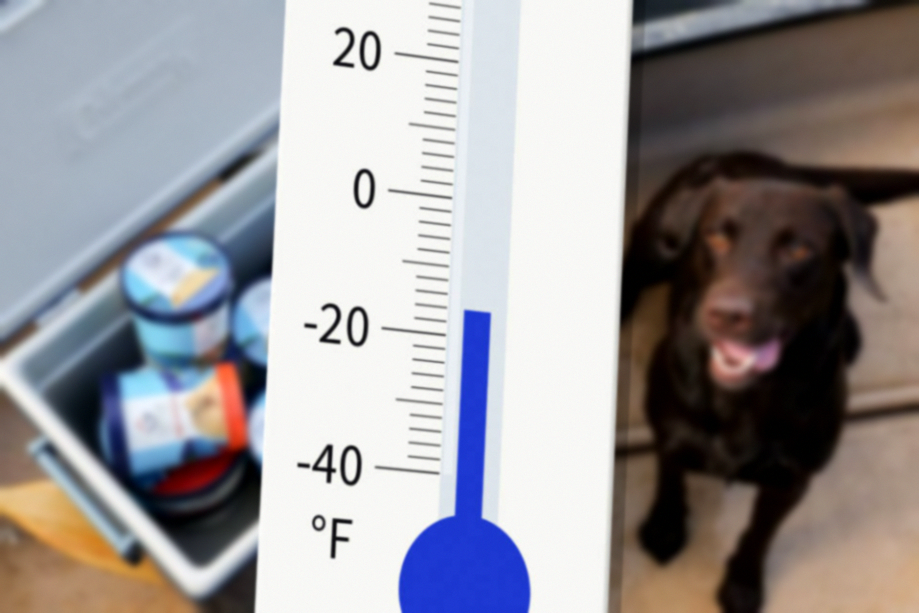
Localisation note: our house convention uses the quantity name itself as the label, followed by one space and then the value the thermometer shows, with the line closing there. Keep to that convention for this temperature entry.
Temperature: -16 °F
